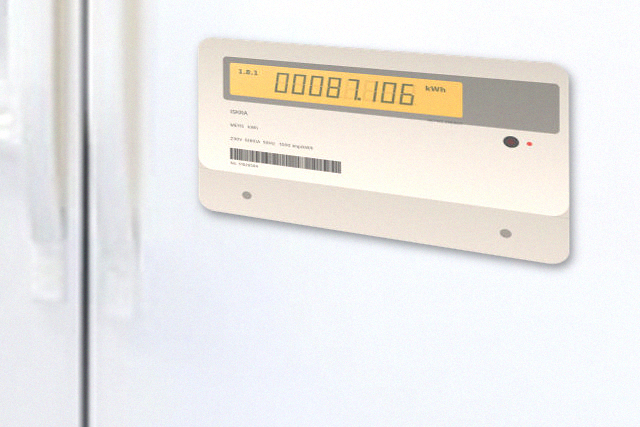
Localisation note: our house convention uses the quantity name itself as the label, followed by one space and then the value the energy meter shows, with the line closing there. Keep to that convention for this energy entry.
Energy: 87.106 kWh
